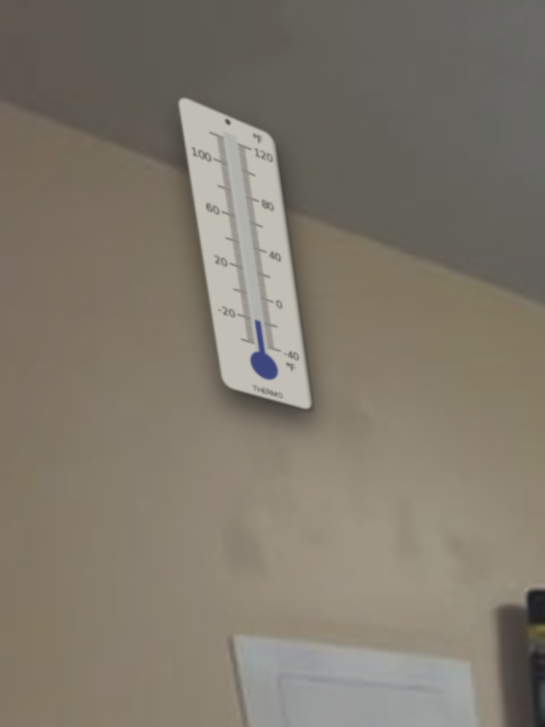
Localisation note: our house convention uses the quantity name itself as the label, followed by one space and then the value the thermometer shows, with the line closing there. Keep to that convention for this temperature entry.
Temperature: -20 °F
